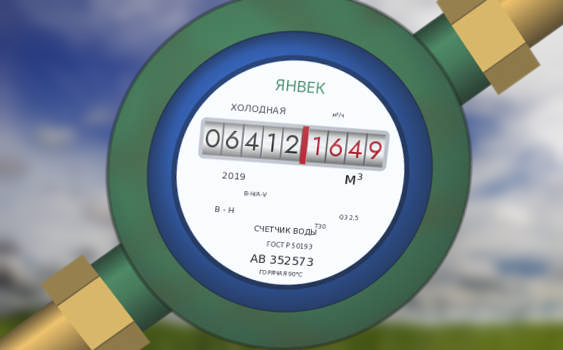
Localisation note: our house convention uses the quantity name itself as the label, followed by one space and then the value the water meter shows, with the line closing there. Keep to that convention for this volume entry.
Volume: 6412.1649 m³
